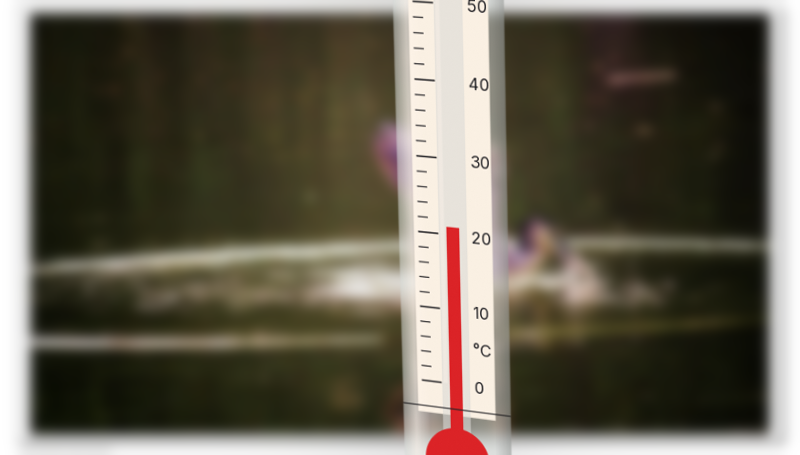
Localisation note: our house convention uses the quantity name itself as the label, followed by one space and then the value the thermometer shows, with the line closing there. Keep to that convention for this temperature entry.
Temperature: 21 °C
